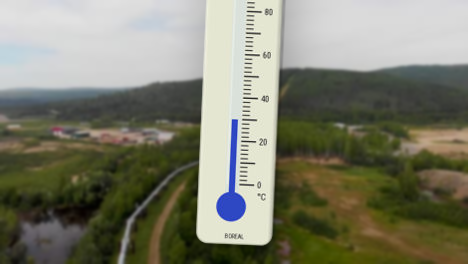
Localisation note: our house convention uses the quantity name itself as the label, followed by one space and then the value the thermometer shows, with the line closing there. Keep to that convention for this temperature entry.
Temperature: 30 °C
